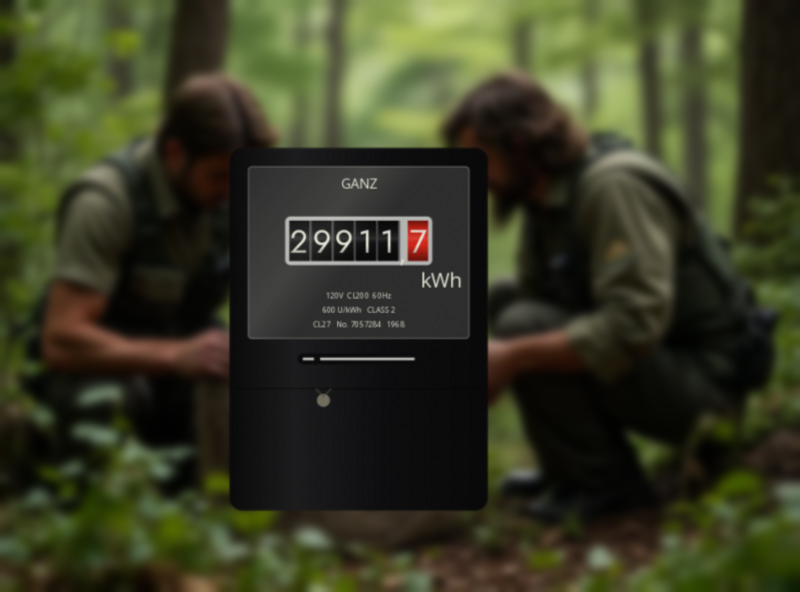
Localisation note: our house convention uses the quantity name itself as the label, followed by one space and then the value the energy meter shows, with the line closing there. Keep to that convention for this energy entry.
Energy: 29911.7 kWh
